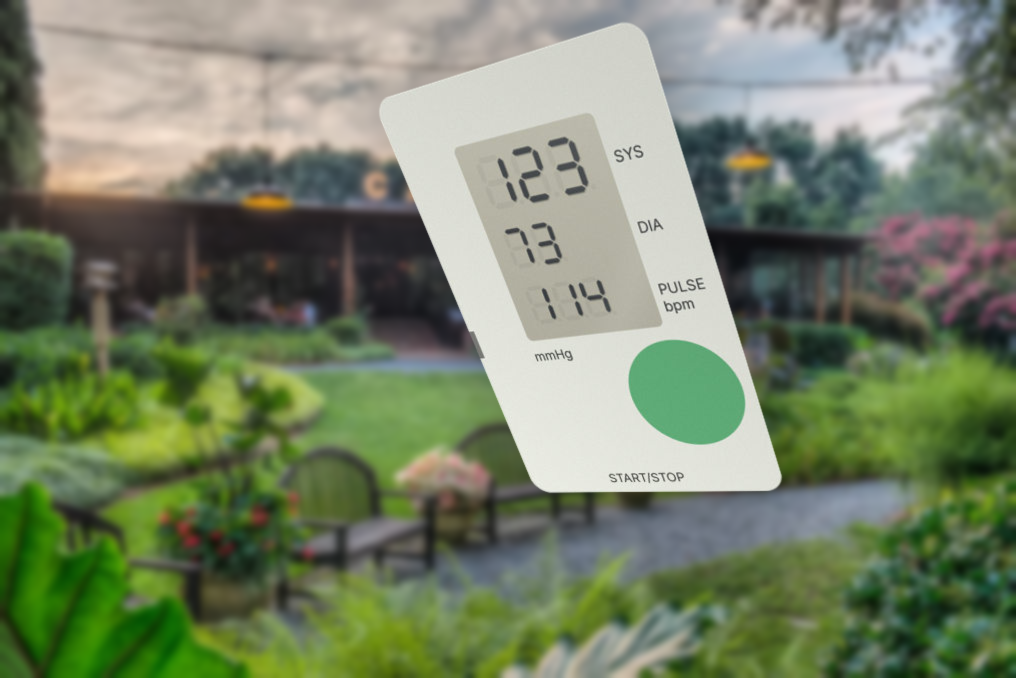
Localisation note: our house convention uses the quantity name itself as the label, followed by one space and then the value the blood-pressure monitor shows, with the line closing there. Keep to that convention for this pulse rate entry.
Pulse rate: 114 bpm
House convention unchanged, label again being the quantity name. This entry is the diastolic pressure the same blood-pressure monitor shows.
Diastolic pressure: 73 mmHg
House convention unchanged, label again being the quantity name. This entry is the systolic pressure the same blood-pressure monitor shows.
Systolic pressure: 123 mmHg
